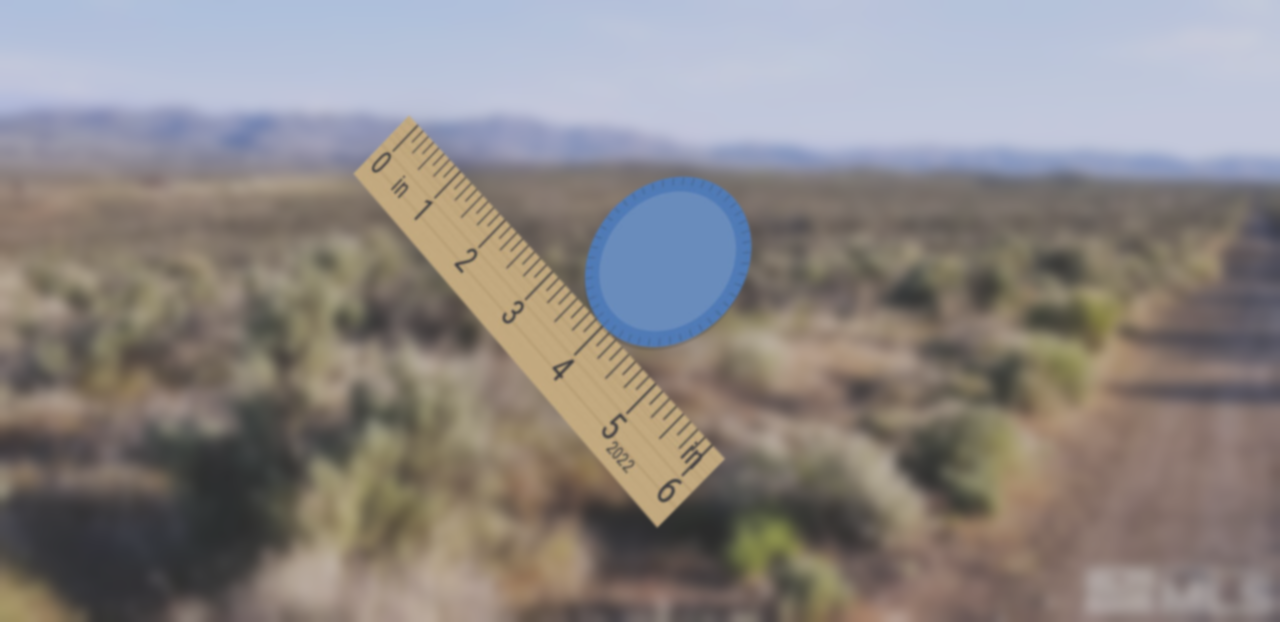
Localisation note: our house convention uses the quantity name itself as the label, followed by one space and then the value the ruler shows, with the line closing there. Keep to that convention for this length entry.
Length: 2 in
